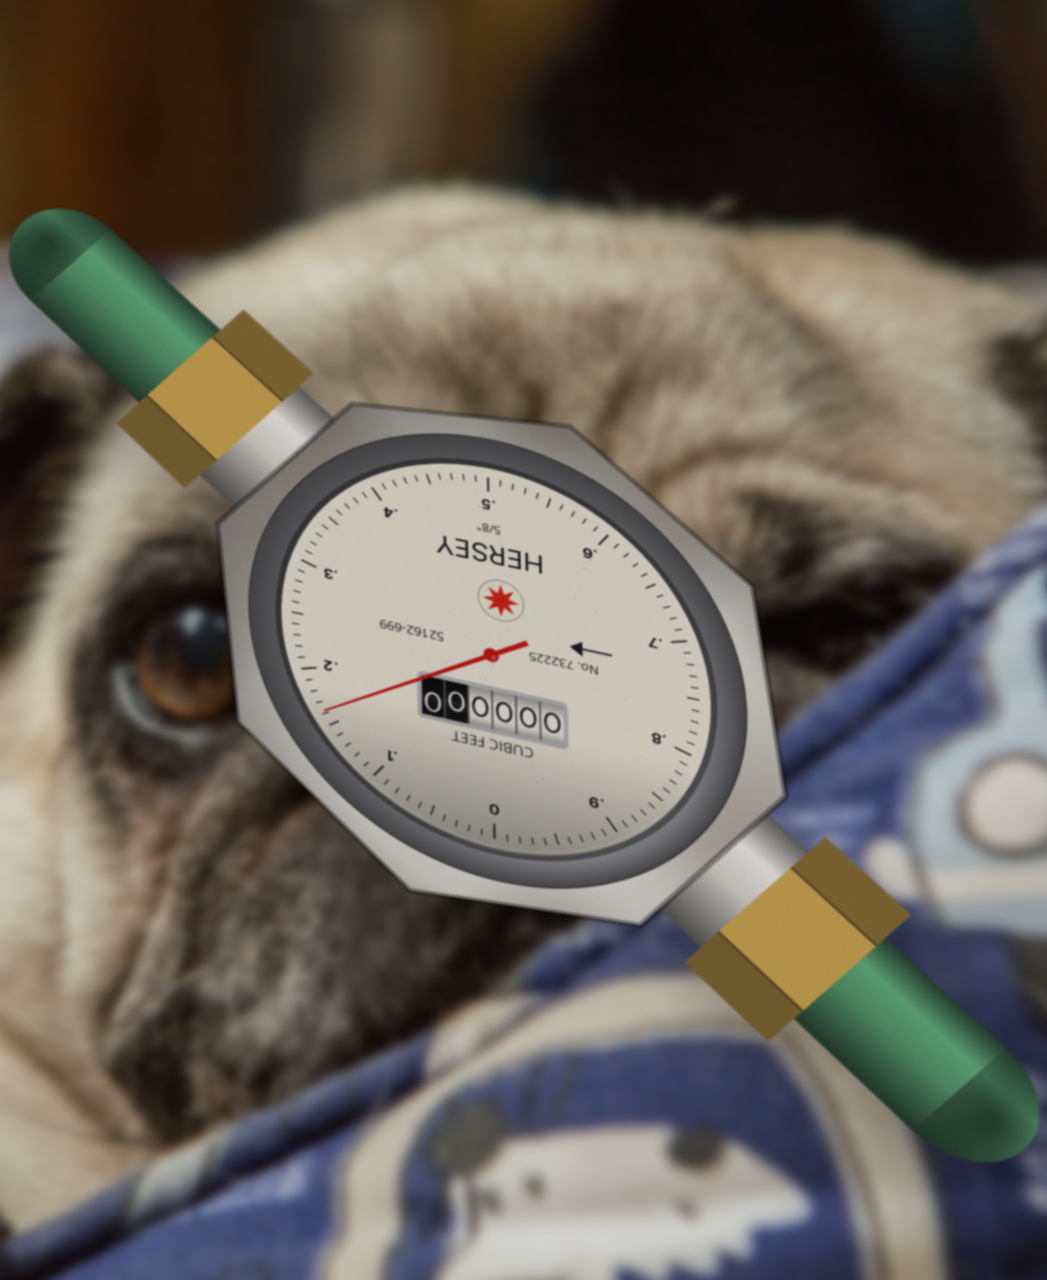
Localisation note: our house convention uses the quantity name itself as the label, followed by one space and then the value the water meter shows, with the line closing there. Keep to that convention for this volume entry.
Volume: 0.16 ft³
